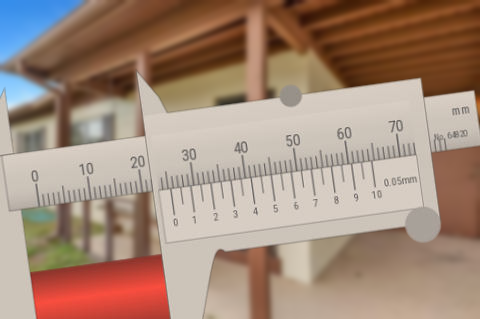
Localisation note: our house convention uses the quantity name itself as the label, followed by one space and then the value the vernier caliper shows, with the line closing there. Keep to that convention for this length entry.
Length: 25.5 mm
